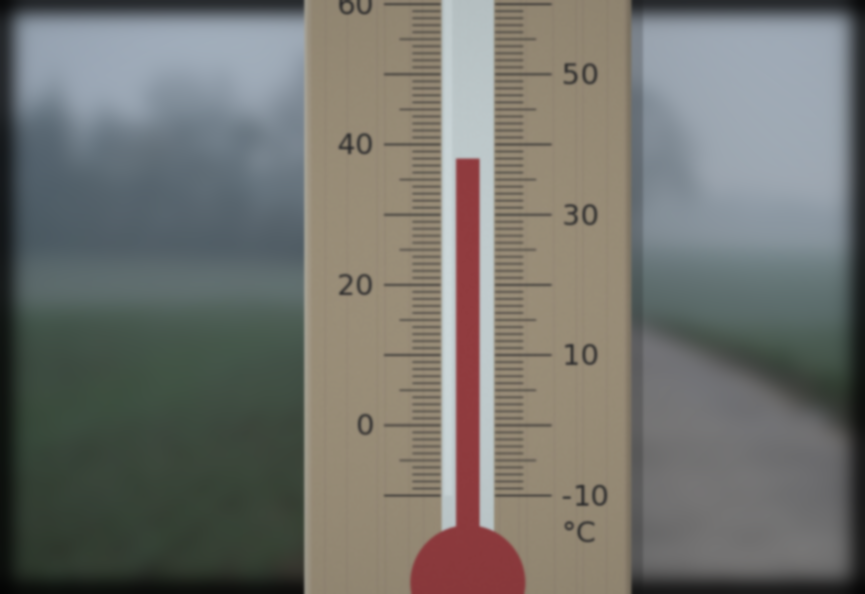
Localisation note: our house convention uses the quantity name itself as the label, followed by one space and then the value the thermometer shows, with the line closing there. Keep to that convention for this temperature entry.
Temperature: 38 °C
